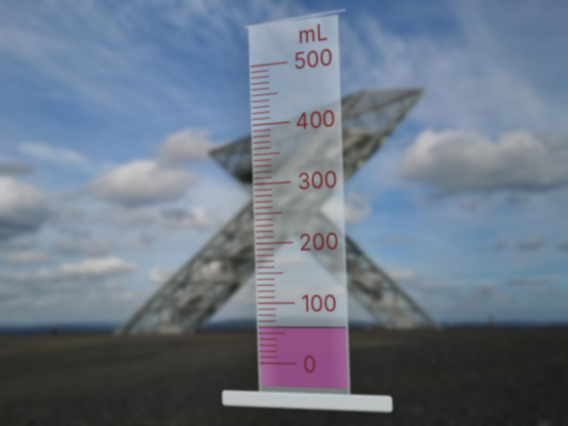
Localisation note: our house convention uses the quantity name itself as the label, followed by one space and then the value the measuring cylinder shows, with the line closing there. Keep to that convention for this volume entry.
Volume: 60 mL
